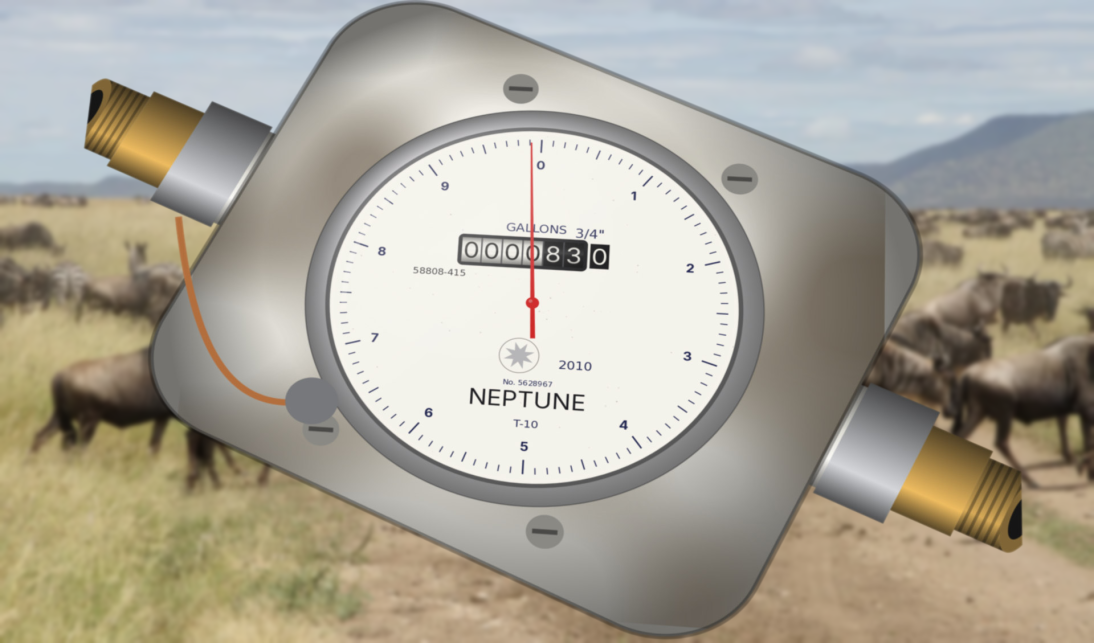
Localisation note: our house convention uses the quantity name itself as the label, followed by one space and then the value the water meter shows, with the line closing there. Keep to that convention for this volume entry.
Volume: 829.9 gal
